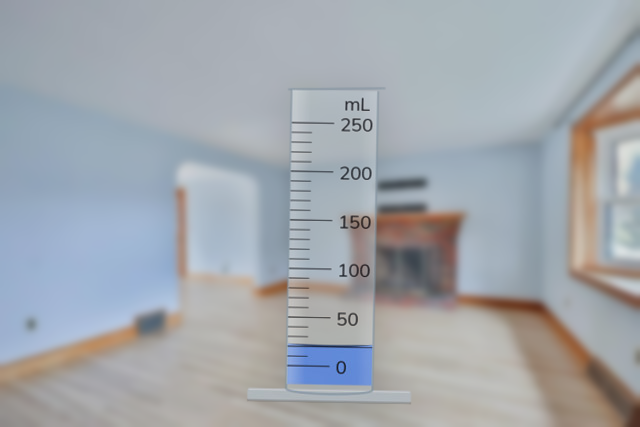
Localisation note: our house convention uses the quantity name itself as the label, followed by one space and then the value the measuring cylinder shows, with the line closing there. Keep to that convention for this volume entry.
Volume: 20 mL
